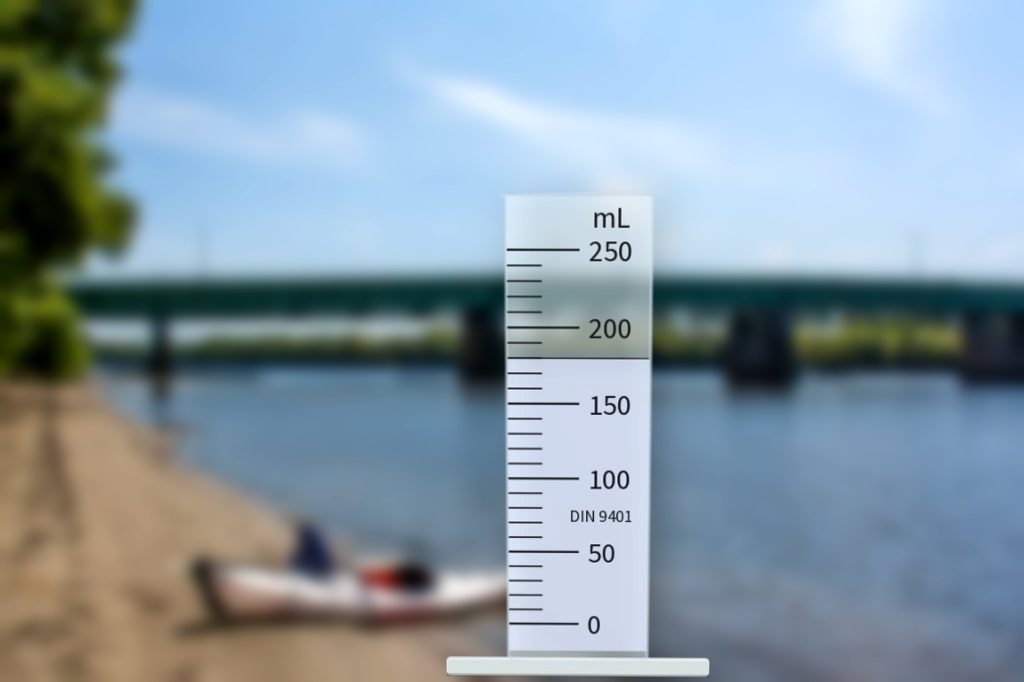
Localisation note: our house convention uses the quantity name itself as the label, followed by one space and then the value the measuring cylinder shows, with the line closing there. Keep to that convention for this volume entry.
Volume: 180 mL
